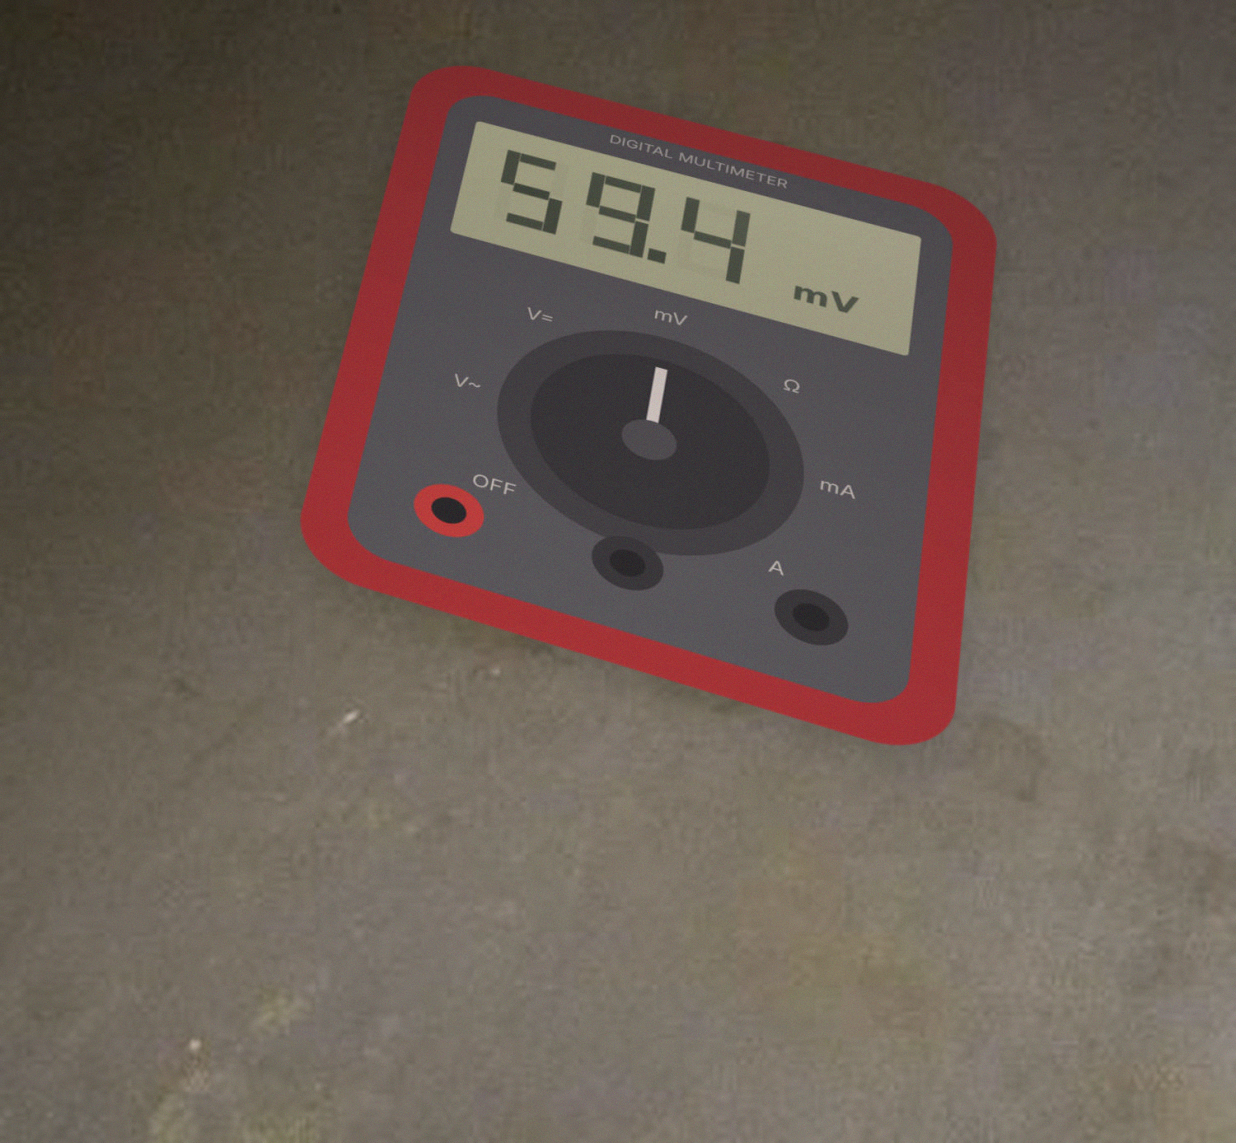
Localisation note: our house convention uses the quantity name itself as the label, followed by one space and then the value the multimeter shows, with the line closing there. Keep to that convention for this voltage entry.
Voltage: 59.4 mV
